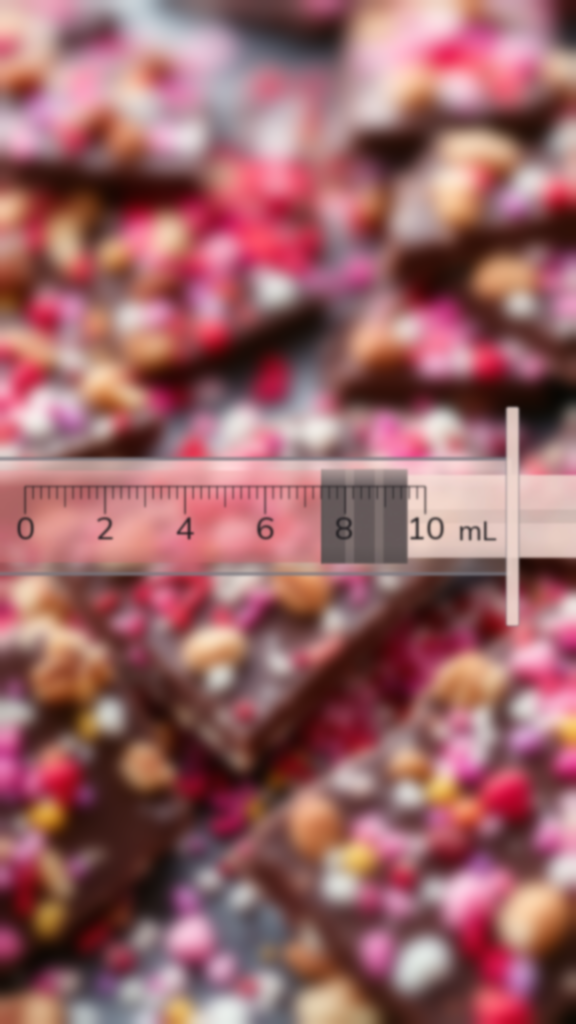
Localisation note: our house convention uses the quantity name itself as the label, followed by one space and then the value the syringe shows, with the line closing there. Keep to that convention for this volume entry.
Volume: 7.4 mL
